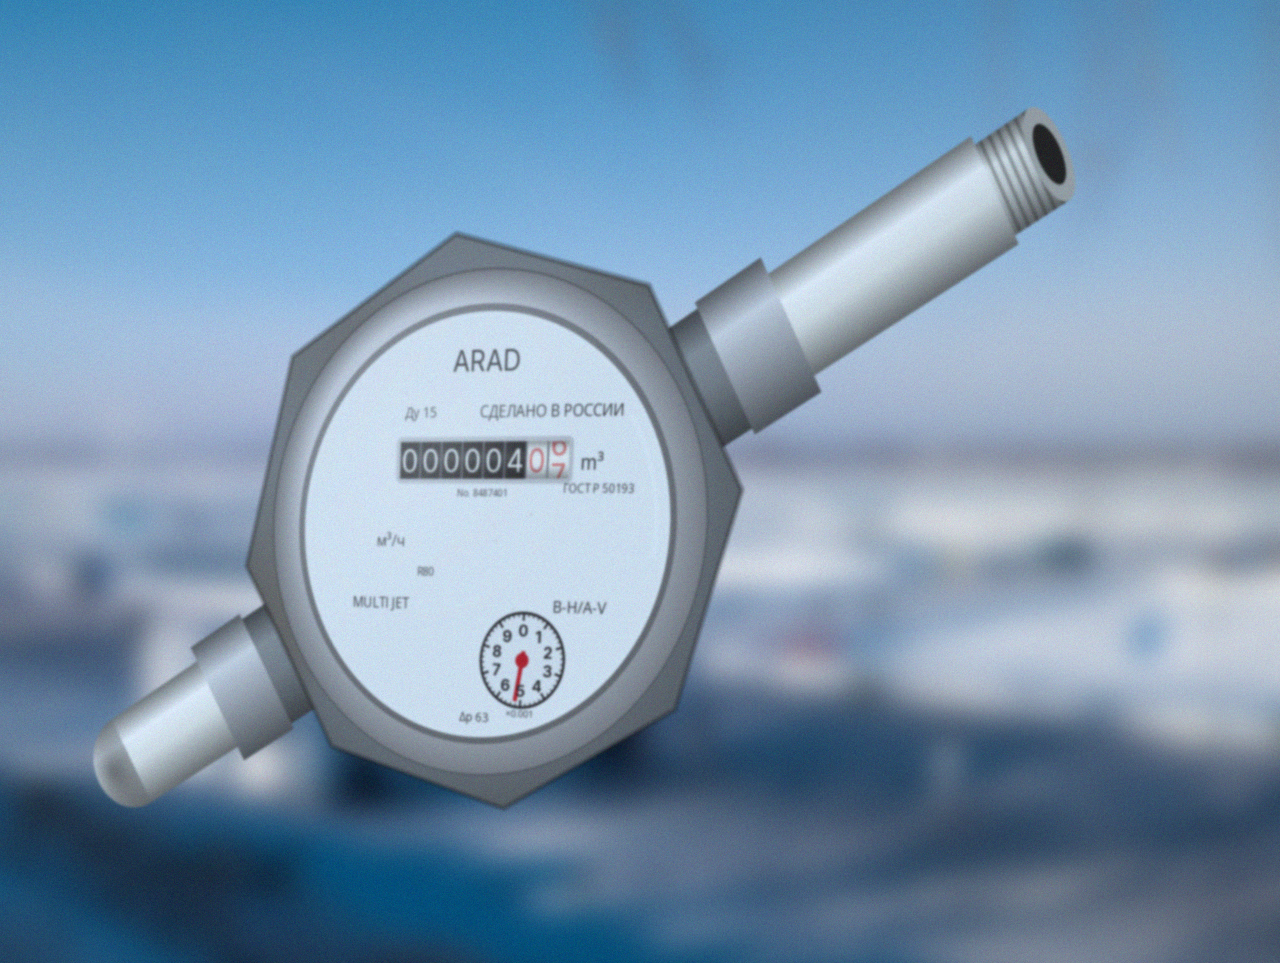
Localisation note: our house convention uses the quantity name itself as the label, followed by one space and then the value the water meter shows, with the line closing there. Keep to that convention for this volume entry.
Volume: 4.065 m³
